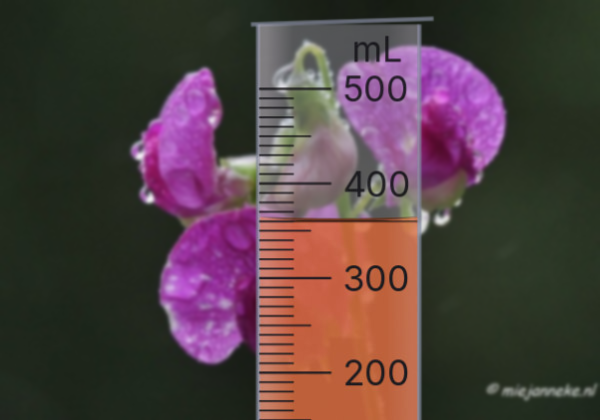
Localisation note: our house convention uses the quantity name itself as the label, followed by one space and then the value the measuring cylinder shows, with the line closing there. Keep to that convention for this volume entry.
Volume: 360 mL
